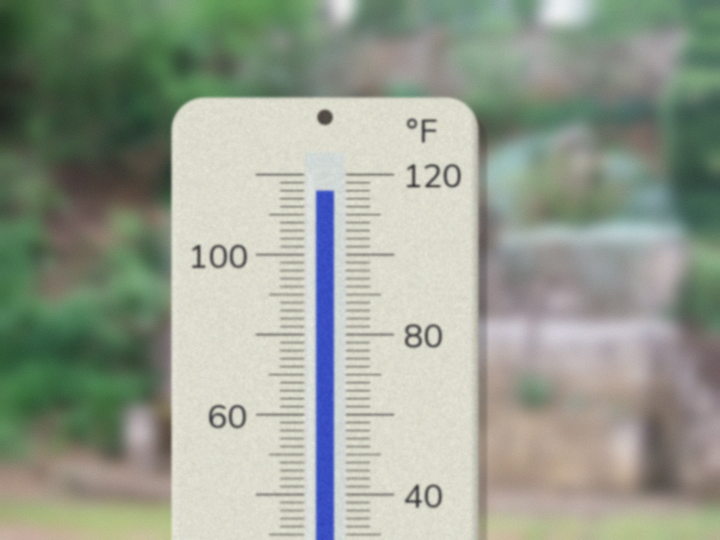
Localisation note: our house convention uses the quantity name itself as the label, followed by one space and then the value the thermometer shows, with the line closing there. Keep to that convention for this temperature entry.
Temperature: 116 °F
